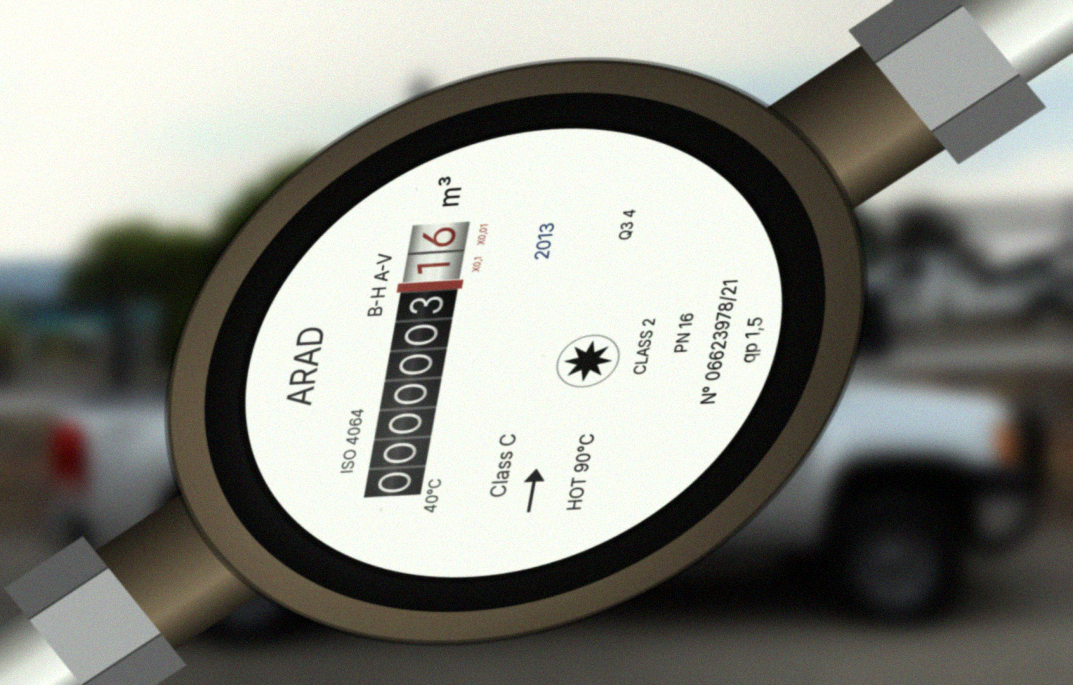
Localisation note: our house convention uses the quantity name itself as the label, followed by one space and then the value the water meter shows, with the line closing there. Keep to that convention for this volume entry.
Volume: 3.16 m³
